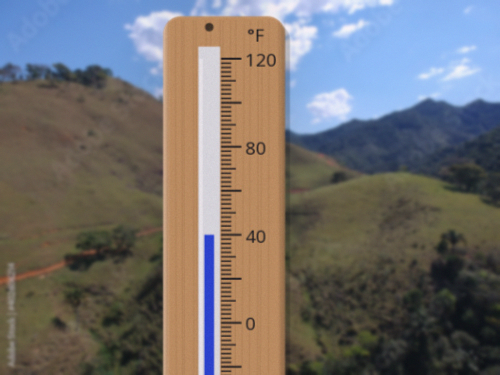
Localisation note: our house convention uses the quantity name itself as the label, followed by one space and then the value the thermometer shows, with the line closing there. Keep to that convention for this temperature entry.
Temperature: 40 °F
